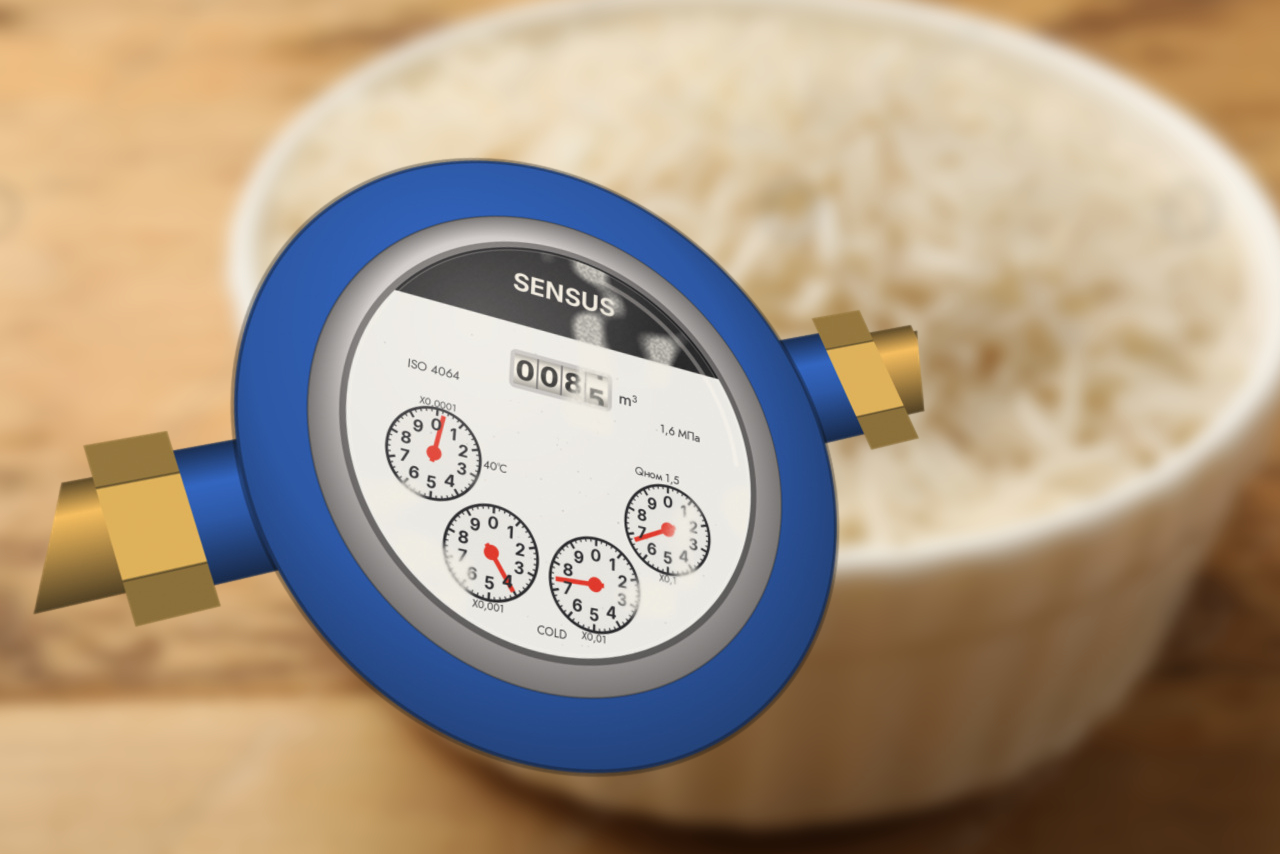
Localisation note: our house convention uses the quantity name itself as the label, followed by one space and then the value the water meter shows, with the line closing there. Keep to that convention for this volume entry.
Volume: 84.6740 m³
